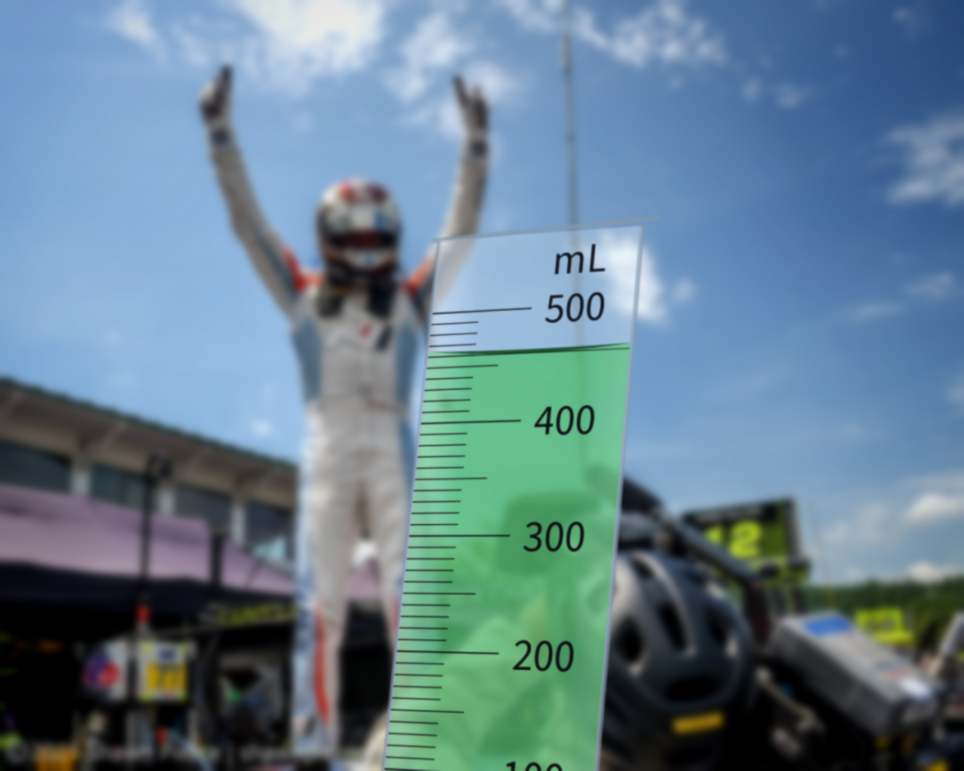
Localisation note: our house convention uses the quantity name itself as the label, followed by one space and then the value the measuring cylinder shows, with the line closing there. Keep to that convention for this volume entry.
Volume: 460 mL
